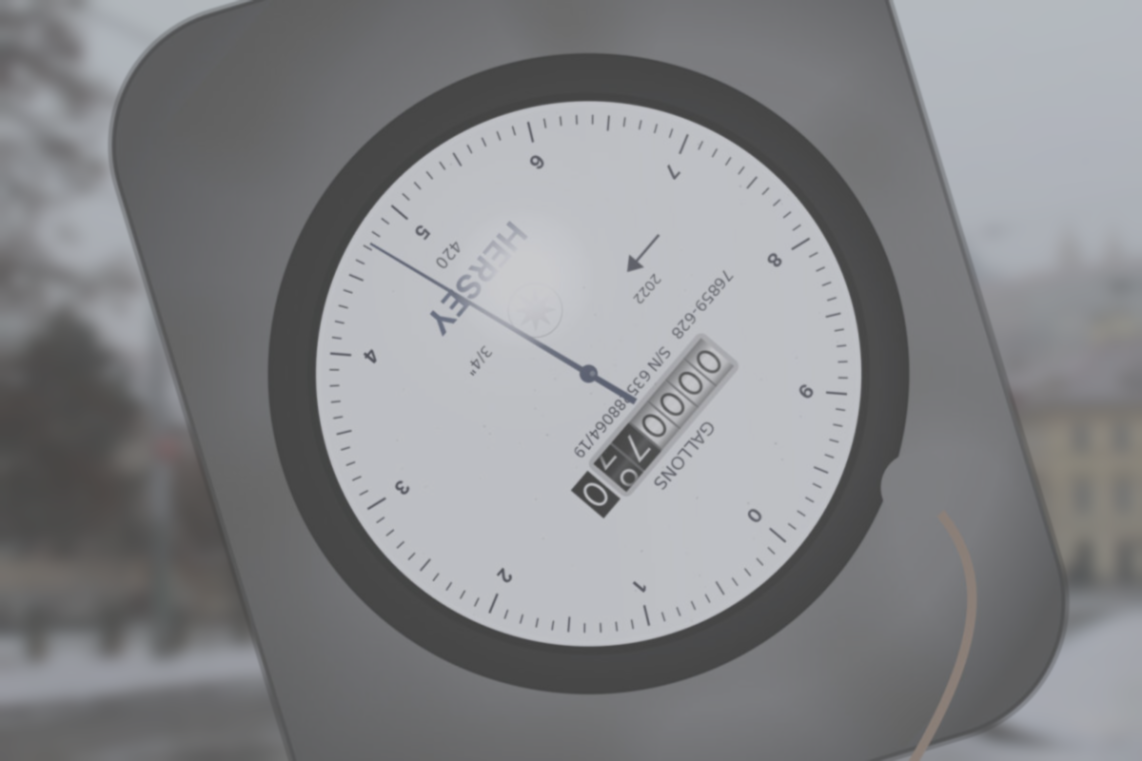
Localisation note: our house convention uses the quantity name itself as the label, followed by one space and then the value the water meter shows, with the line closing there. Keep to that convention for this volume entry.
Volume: 764.7 gal
